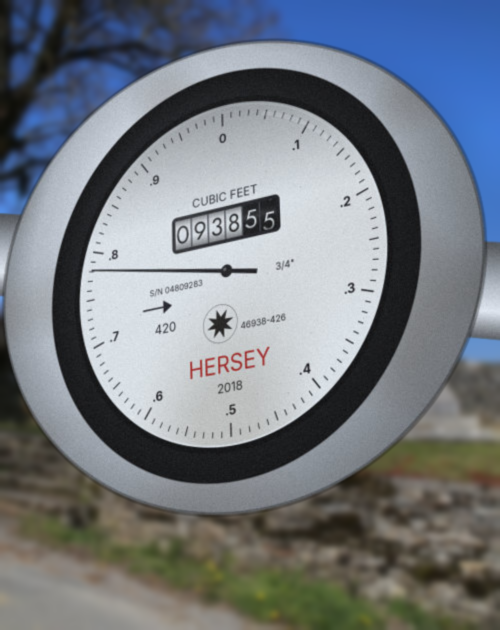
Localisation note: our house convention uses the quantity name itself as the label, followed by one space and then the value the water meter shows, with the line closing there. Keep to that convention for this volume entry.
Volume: 93854.78 ft³
